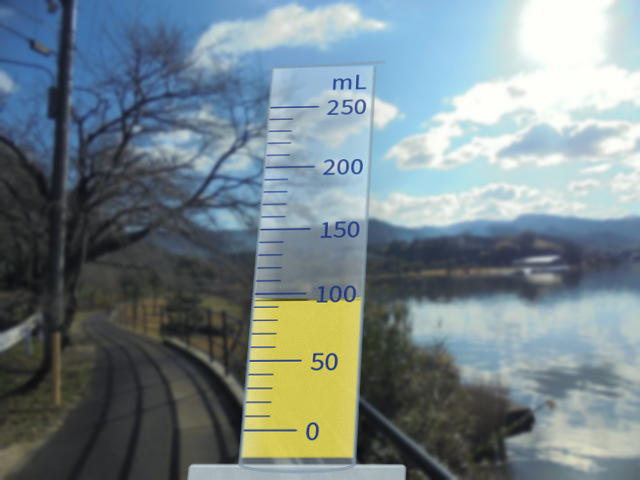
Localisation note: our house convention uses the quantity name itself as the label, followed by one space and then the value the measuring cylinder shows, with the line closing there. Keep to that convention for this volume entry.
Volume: 95 mL
